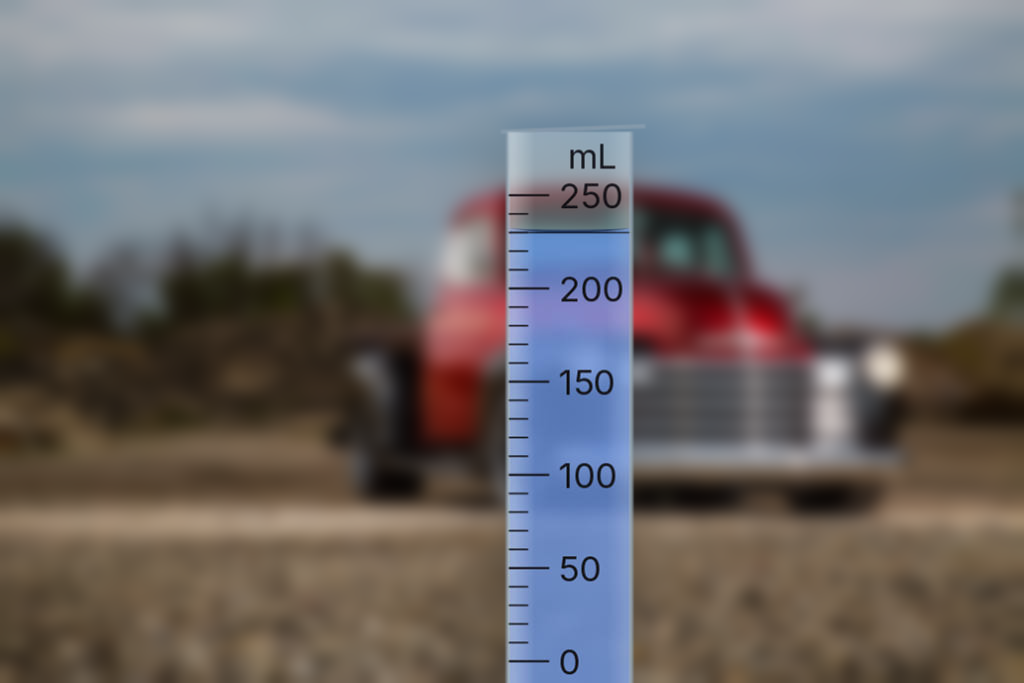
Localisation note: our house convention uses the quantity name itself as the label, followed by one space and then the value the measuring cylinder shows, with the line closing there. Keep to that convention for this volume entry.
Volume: 230 mL
